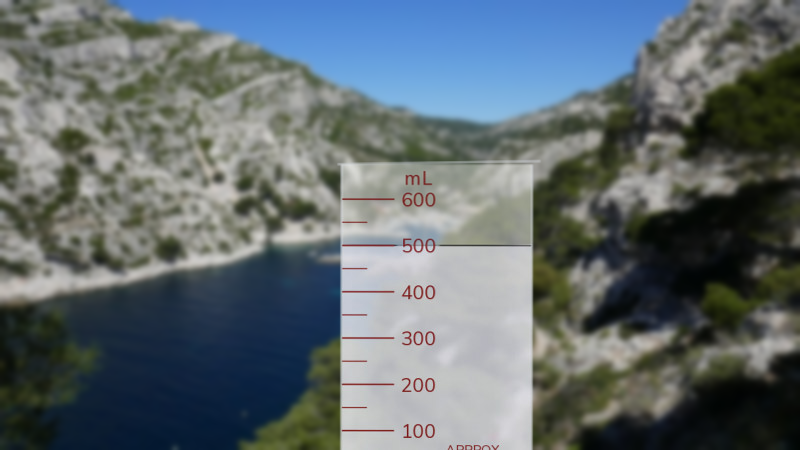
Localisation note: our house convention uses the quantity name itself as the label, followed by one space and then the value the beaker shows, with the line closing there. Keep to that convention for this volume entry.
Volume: 500 mL
